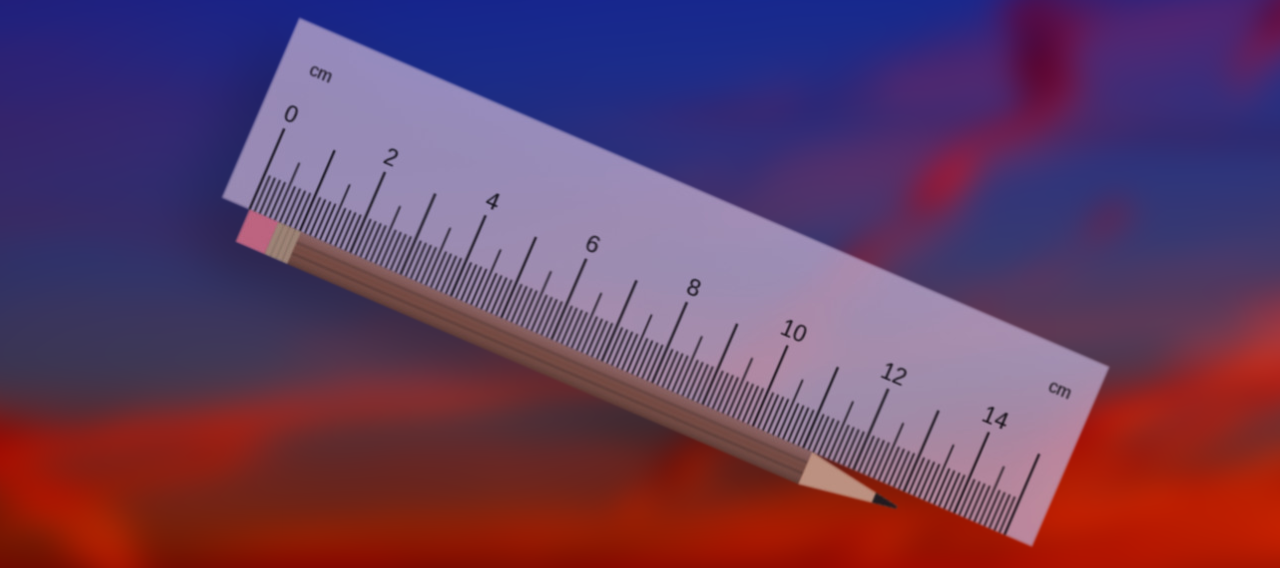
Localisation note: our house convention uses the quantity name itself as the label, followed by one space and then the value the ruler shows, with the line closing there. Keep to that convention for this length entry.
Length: 13 cm
